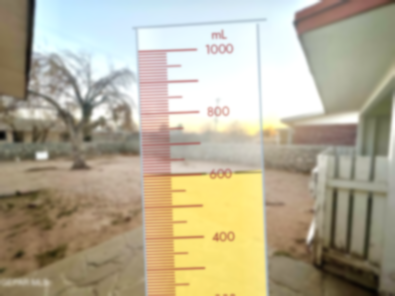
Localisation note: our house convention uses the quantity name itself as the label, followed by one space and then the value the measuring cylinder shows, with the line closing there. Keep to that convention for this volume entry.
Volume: 600 mL
